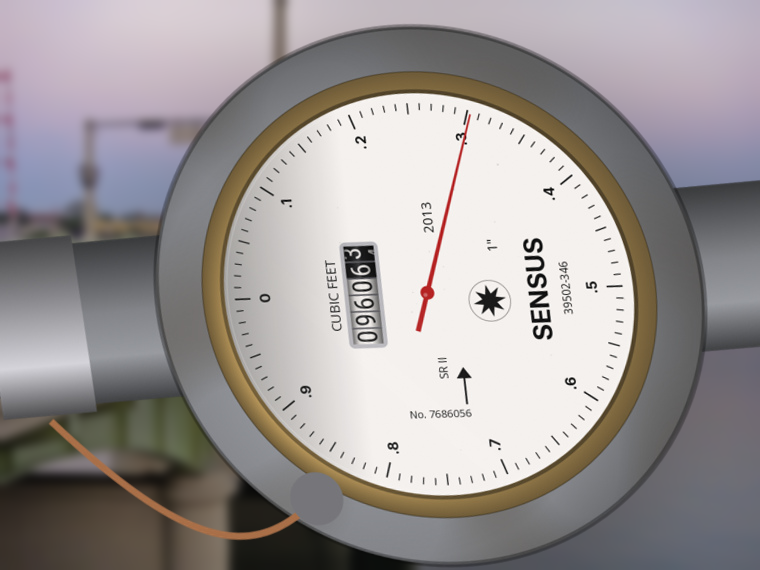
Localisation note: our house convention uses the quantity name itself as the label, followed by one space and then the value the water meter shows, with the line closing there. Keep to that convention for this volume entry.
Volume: 96063.30 ft³
